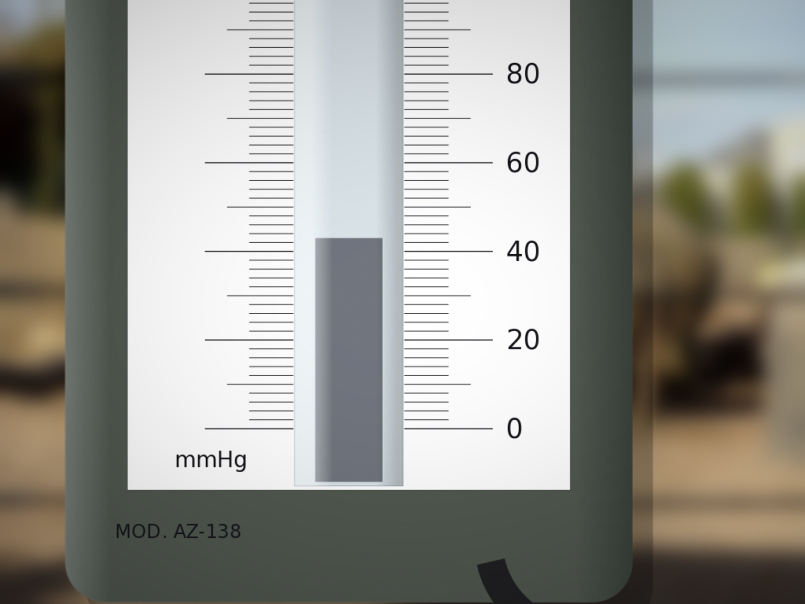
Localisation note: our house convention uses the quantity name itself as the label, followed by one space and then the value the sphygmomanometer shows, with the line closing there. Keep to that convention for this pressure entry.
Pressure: 43 mmHg
